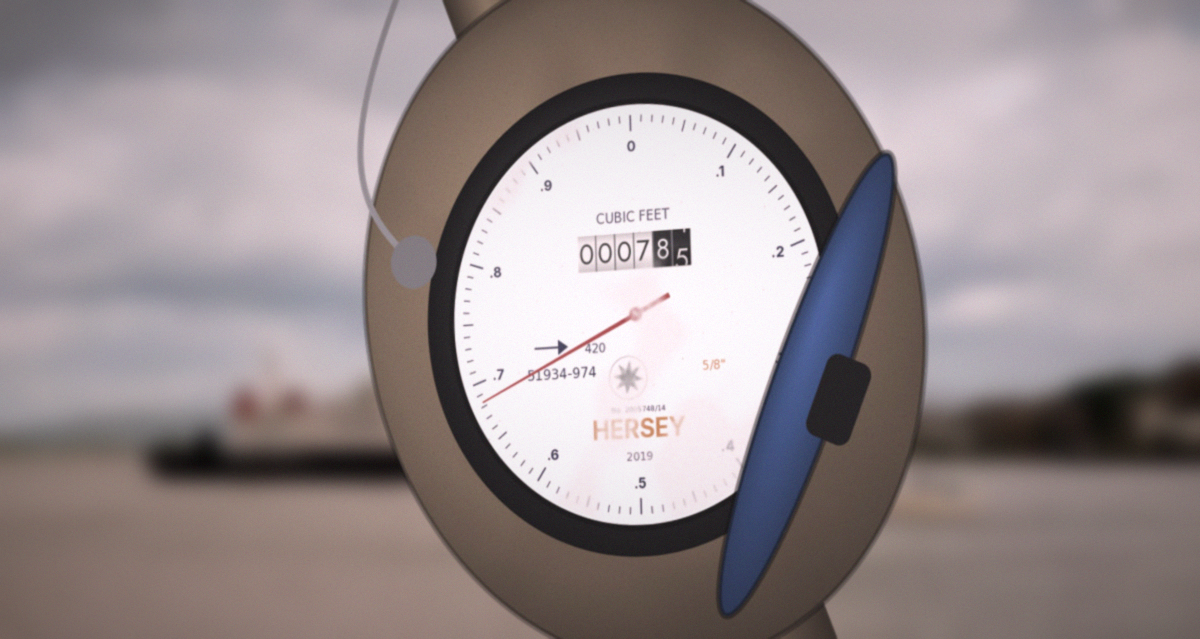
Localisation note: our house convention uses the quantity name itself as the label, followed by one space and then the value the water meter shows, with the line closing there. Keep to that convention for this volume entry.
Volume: 784.68 ft³
